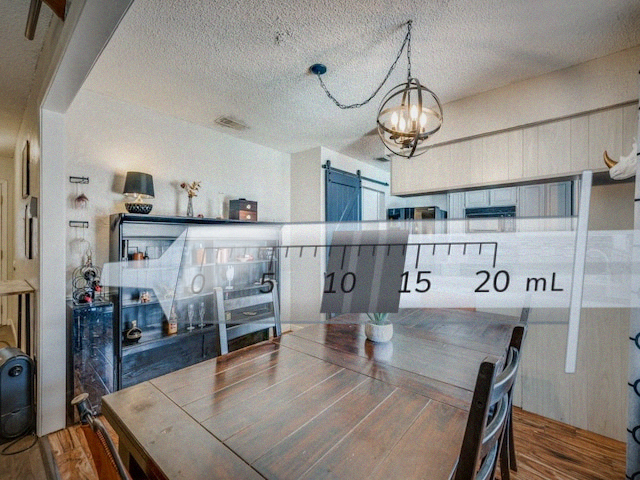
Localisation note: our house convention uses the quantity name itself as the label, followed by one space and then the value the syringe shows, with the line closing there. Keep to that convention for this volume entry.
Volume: 9 mL
